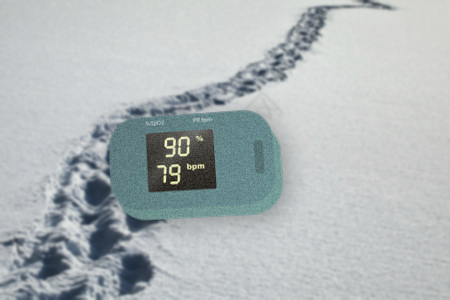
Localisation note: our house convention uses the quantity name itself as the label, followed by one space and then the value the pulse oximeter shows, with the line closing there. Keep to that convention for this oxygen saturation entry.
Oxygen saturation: 90 %
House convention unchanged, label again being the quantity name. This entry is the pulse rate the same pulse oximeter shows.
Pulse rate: 79 bpm
